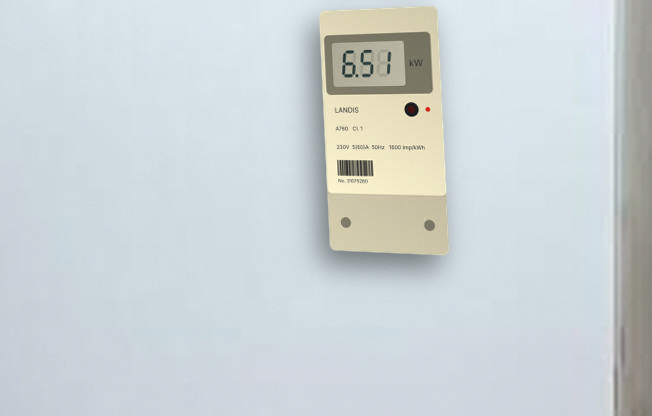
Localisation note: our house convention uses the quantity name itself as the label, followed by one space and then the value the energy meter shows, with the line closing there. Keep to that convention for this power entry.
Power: 6.51 kW
